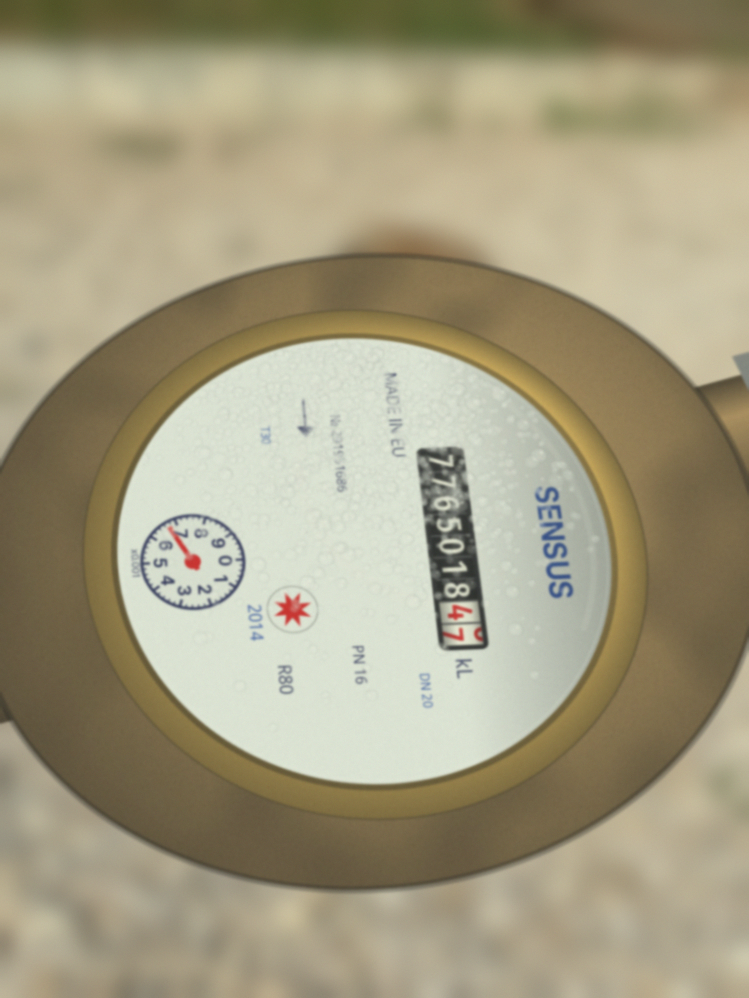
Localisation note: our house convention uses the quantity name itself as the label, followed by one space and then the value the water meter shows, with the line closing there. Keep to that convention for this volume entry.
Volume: 7765018.466 kL
